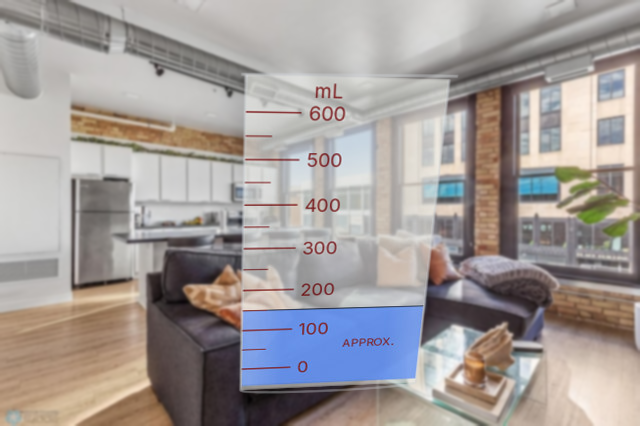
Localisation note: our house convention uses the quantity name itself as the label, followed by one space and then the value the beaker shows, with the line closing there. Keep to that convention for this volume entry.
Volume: 150 mL
